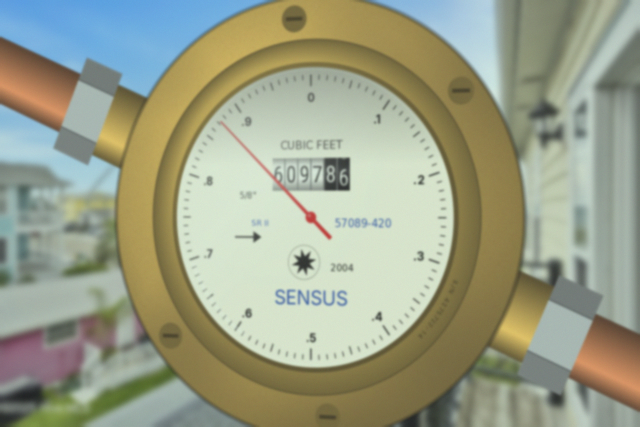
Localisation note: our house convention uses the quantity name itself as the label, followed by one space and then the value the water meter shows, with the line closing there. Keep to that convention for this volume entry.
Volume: 609785.87 ft³
